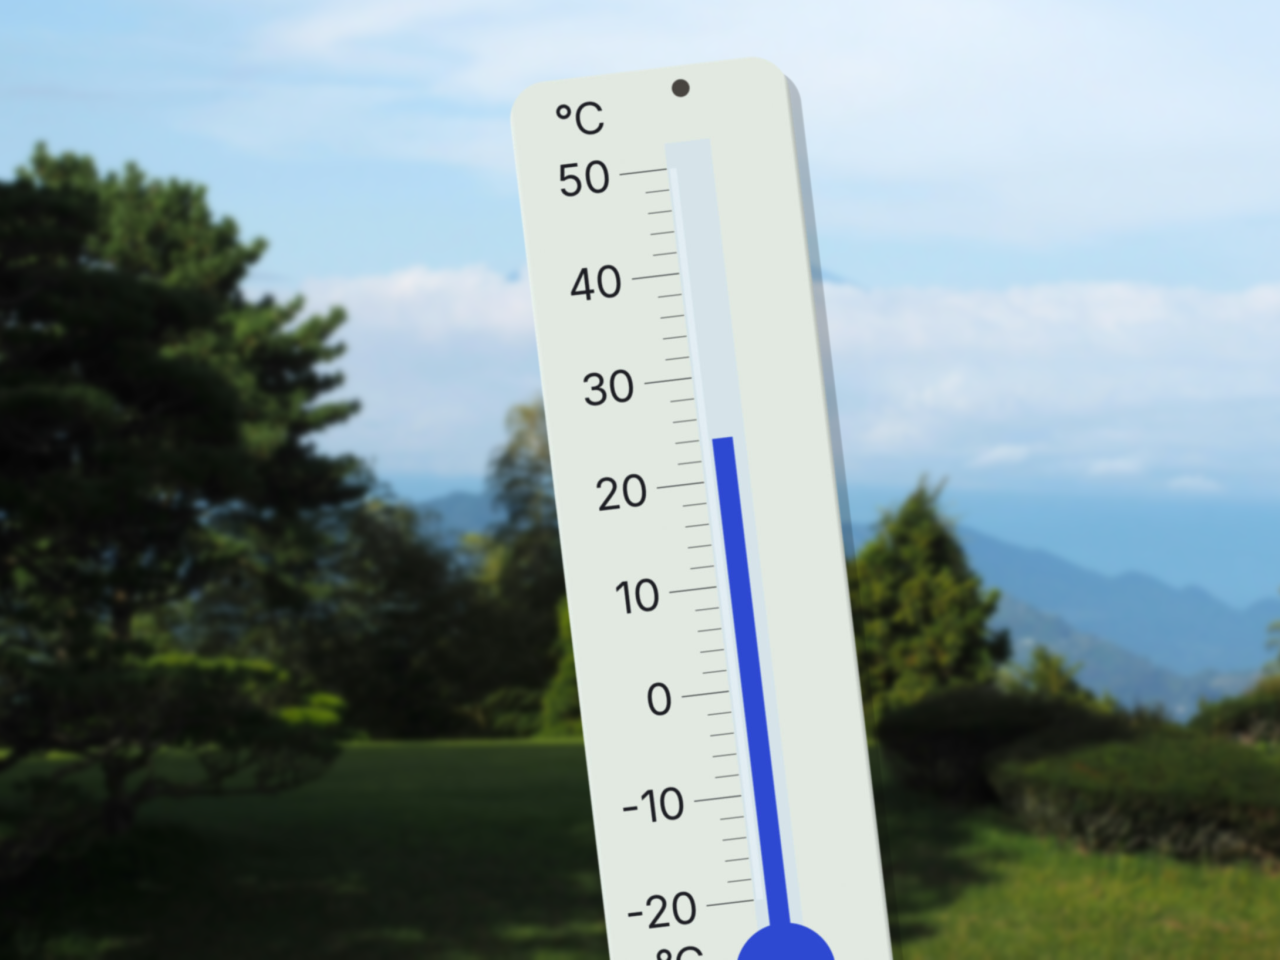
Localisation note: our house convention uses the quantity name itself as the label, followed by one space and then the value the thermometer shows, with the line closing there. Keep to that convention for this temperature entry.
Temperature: 24 °C
